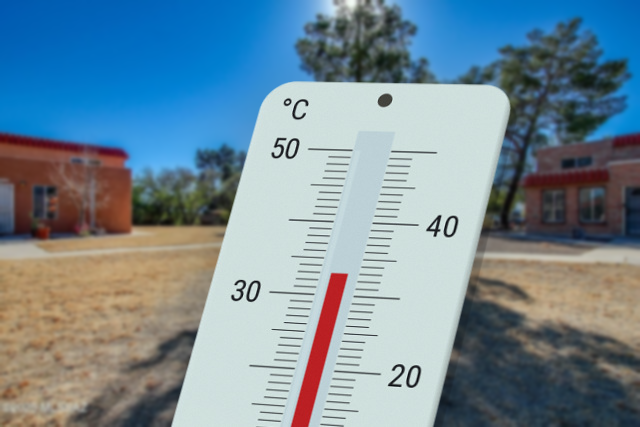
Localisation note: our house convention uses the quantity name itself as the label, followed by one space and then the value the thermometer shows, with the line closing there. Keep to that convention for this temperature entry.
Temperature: 33 °C
